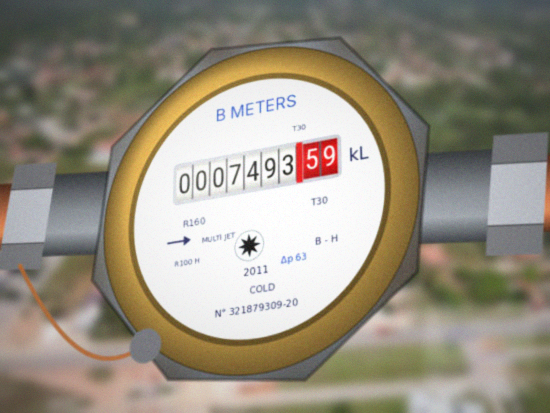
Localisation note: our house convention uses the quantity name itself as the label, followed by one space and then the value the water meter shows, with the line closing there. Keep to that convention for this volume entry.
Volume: 7493.59 kL
